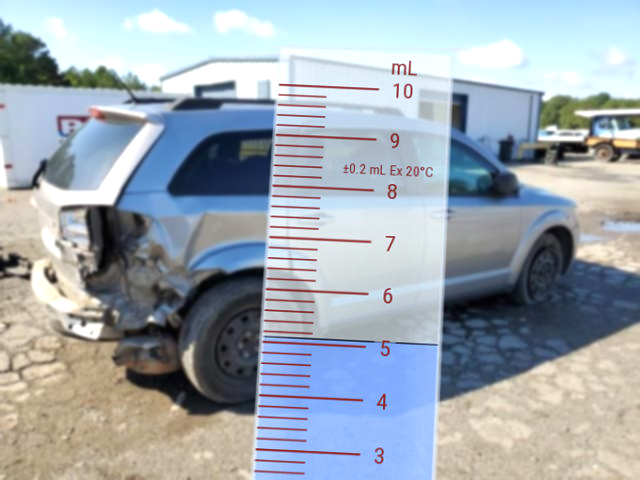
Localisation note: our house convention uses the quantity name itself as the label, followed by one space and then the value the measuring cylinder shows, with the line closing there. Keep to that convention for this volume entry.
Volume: 5.1 mL
